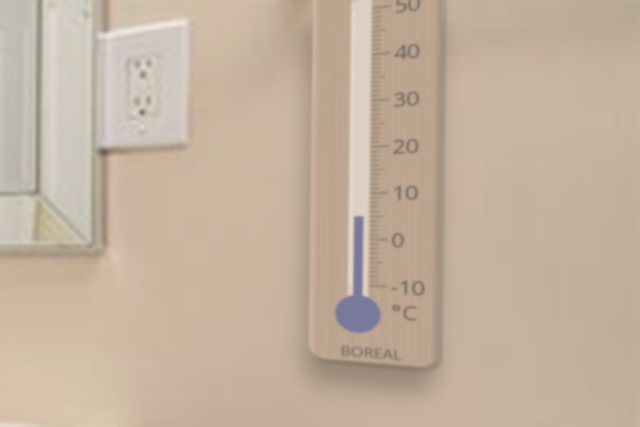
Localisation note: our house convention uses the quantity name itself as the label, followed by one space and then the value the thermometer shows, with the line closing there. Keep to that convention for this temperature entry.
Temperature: 5 °C
